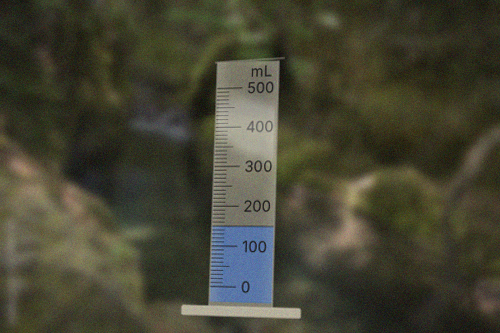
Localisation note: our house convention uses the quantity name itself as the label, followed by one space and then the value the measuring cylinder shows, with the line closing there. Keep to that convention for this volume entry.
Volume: 150 mL
